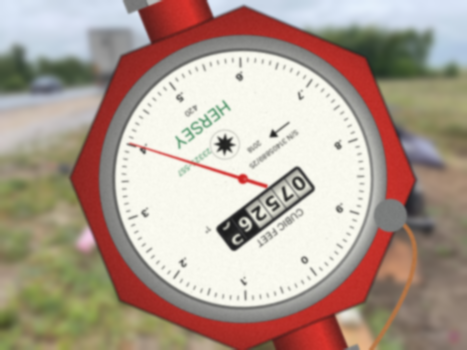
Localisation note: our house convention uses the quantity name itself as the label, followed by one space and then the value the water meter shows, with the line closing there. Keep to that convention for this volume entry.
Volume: 75265.40 ft³
